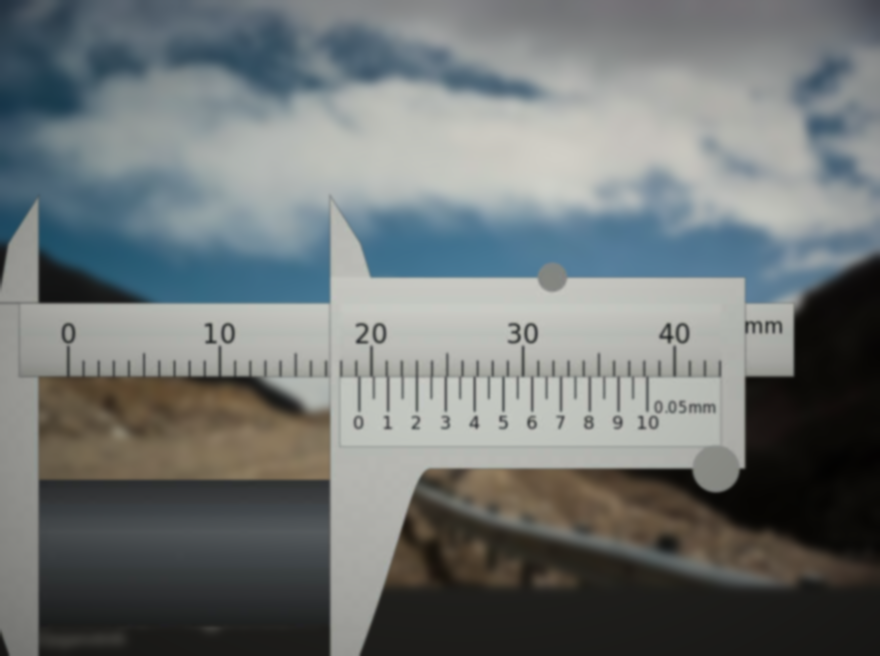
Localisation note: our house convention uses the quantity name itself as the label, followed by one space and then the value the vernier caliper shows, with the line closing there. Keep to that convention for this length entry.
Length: 19.2 mm
